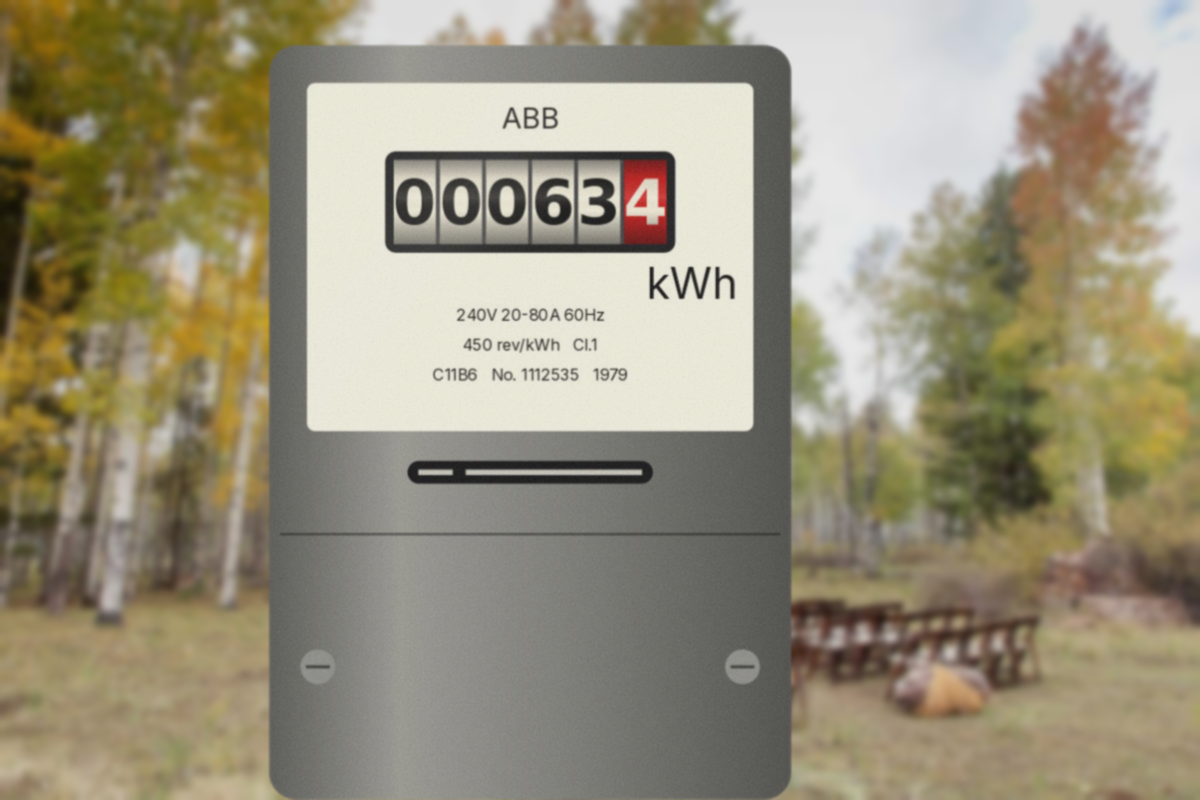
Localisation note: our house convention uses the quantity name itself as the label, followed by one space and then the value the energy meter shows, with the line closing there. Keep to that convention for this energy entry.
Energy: 63.4 kWh
